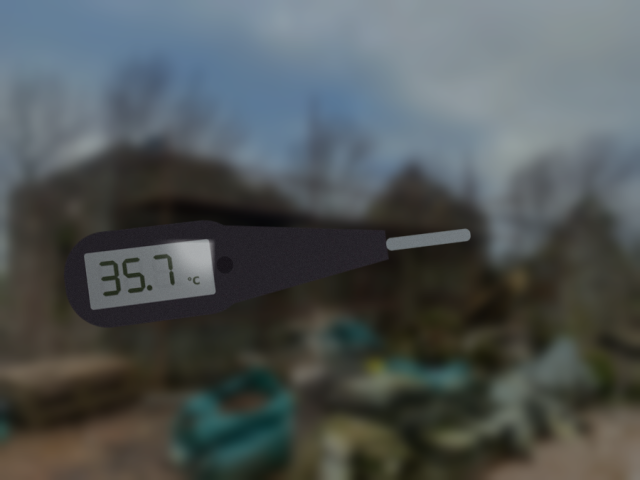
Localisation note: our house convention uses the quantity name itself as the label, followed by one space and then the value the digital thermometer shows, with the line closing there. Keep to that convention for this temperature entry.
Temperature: 35.7 °C
